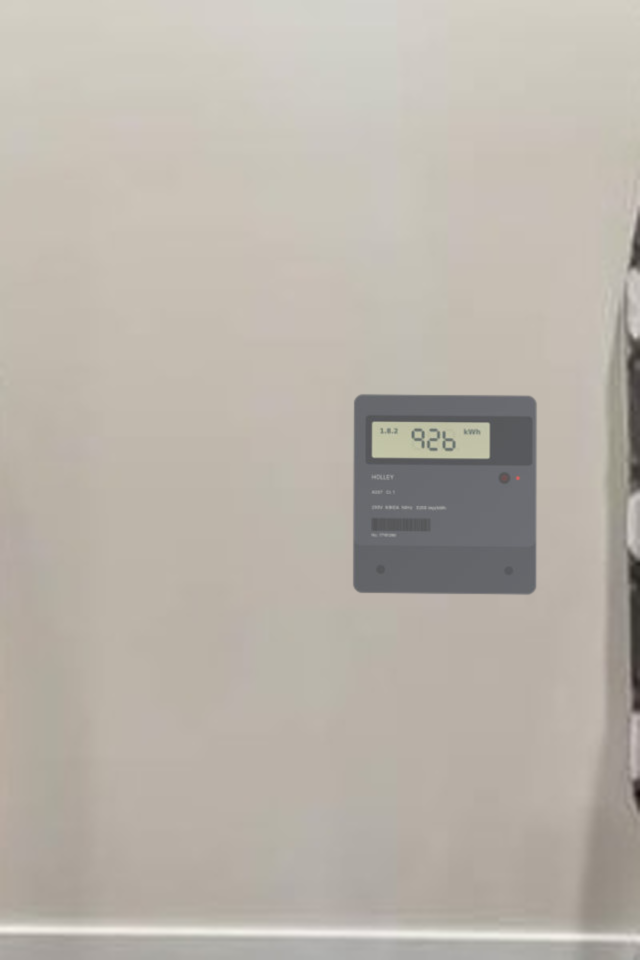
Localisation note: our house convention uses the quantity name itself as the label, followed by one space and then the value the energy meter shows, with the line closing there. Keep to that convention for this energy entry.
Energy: 926 kWh
